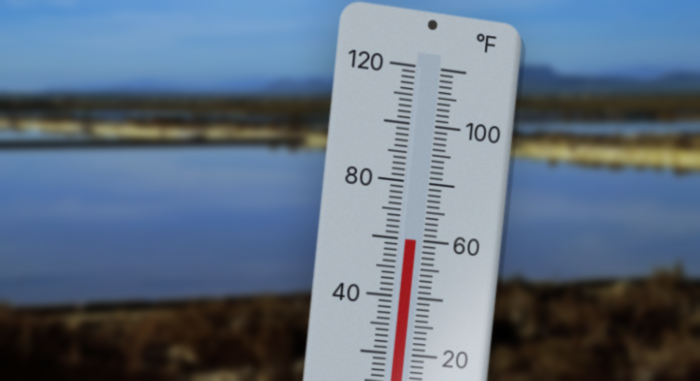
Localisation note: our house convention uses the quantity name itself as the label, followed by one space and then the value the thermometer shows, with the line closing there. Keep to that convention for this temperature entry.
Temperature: 60 °F
